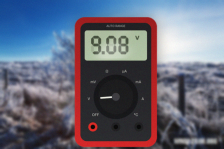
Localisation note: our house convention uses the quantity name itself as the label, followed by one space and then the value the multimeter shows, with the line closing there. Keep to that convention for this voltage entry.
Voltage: 9.08 V
